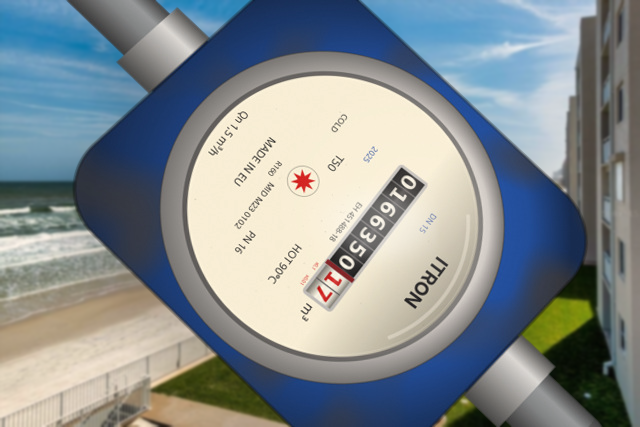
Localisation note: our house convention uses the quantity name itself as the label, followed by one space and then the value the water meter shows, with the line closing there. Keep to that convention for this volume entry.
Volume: 166350.17 m³
